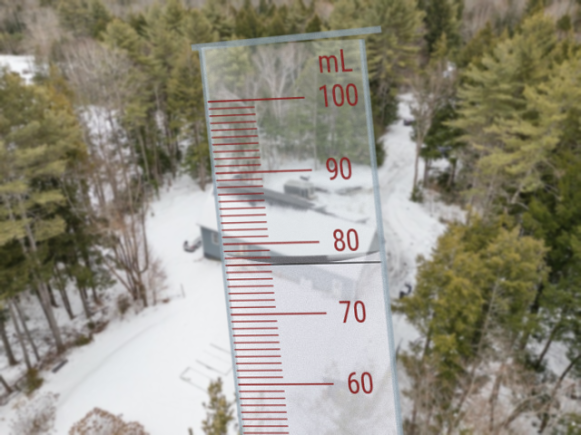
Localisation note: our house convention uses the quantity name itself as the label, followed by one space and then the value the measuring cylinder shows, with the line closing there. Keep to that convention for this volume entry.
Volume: 77 mL
